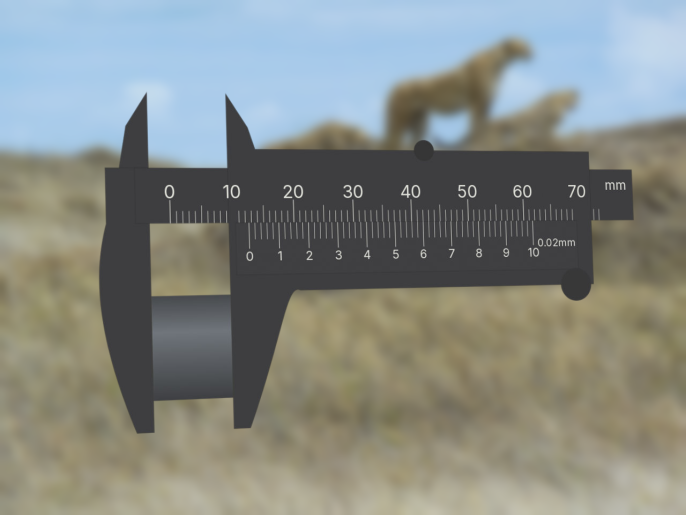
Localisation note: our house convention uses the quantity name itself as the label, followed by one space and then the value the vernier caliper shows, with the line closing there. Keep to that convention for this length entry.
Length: 12.6 mm
